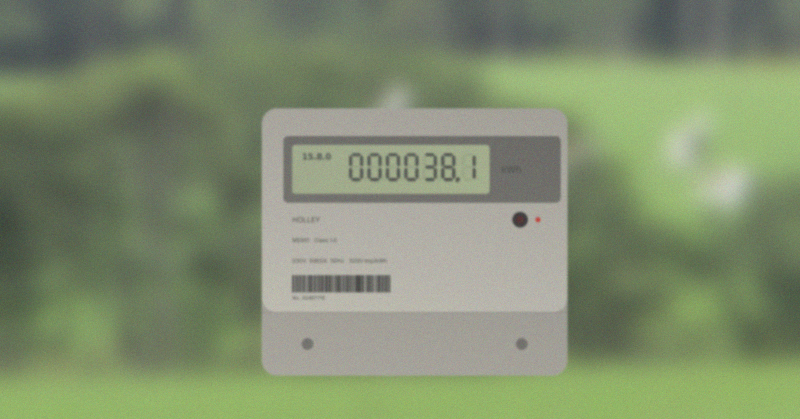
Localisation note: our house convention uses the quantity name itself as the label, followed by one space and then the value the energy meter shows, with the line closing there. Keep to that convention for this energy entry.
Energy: 38.1 kWh
